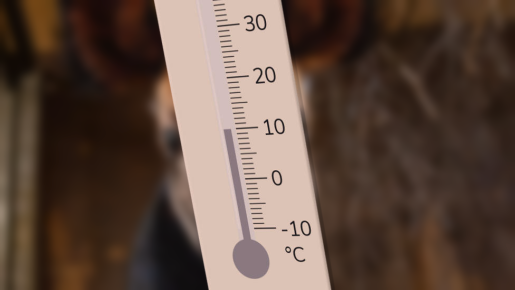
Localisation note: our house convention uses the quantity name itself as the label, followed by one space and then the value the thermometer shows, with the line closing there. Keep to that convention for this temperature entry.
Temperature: 10 °C
